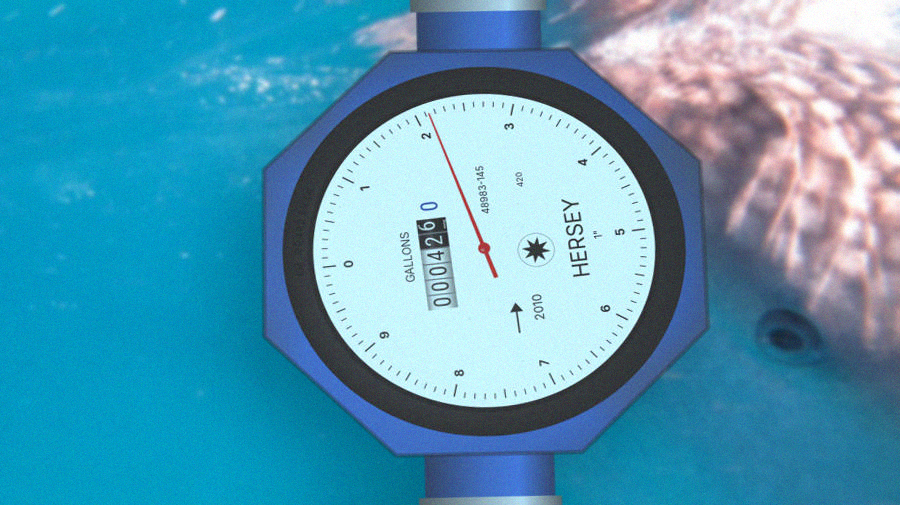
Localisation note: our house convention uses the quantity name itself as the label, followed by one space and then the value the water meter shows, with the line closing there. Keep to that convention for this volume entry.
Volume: 4262.1 gal
